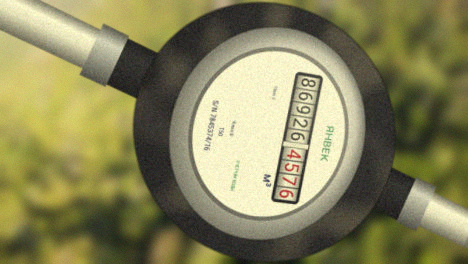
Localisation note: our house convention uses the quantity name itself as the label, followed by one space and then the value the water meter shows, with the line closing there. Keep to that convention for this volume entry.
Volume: 86926.4576 m³
